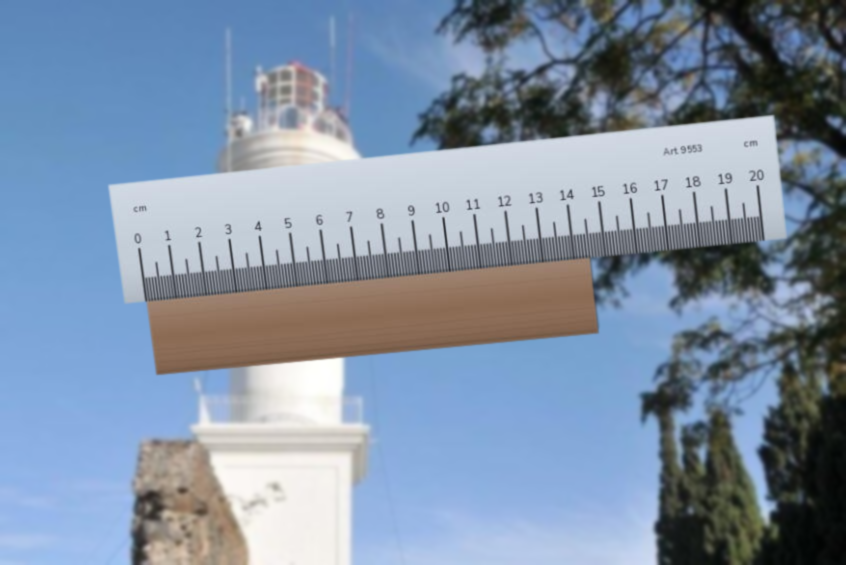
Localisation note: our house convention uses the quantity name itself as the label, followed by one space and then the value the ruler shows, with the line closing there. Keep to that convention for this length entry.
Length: 14.5 cm
